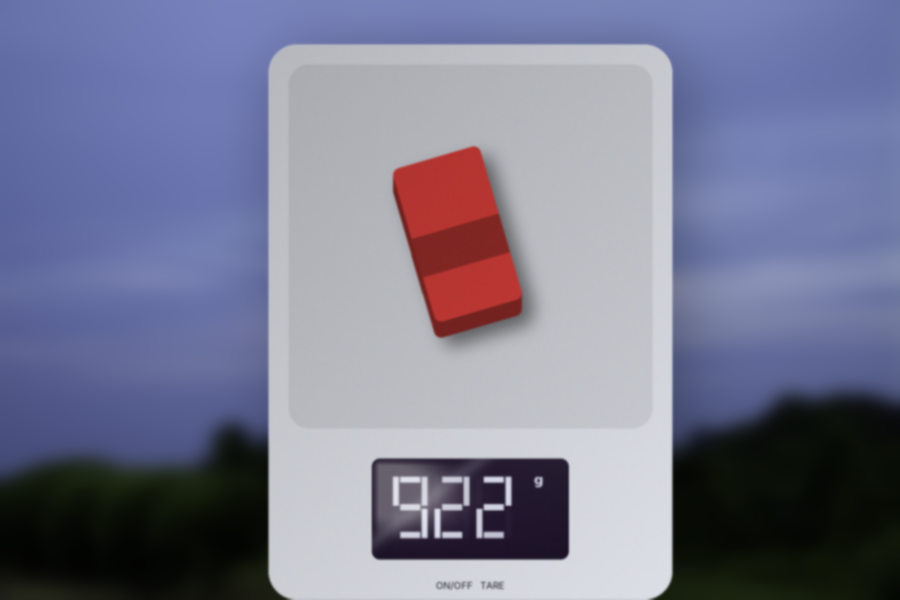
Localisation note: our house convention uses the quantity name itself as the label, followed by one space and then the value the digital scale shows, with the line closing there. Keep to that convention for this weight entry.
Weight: 922 g
